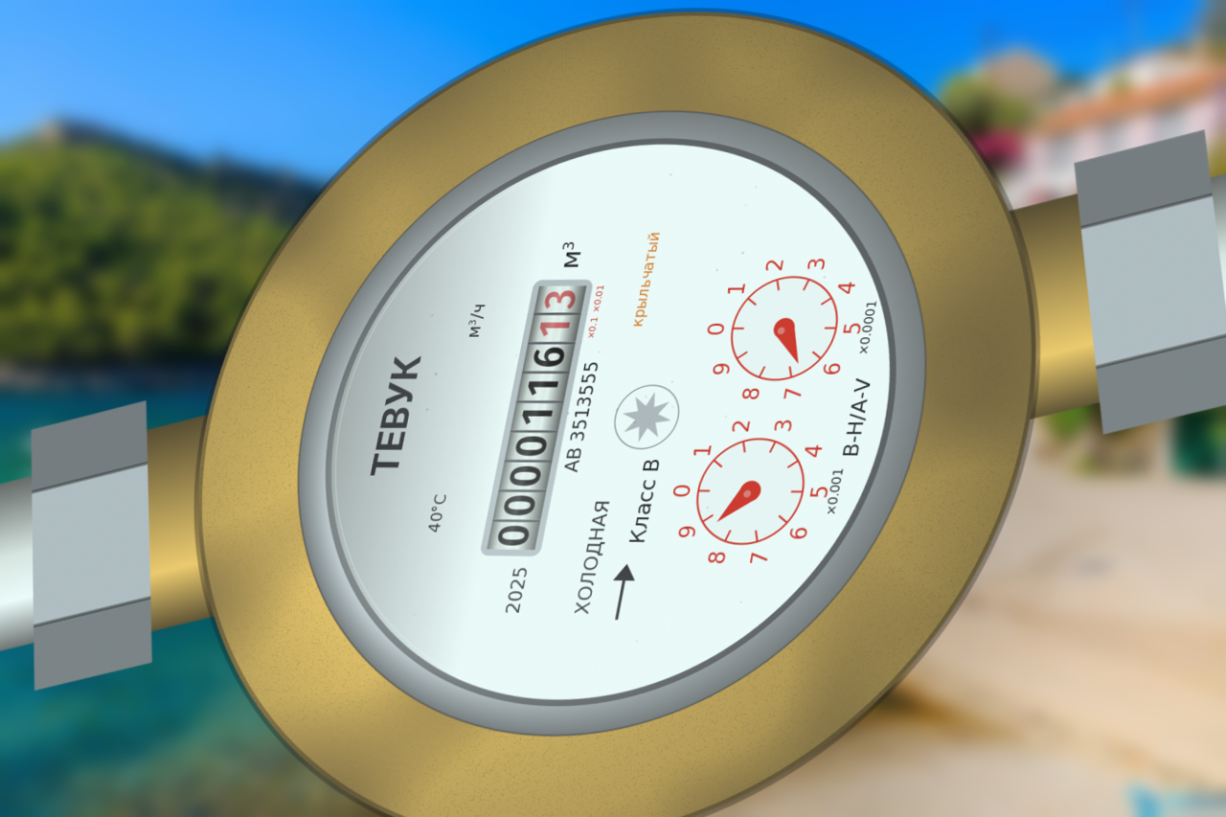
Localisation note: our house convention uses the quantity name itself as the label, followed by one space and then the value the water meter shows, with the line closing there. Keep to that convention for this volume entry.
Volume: 116.1386 m³
